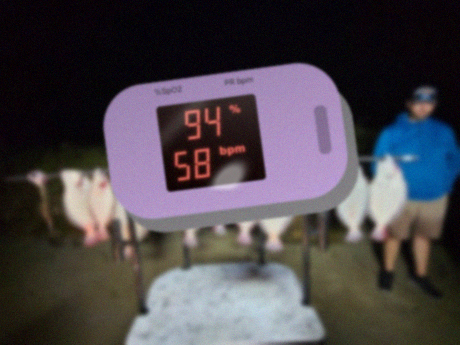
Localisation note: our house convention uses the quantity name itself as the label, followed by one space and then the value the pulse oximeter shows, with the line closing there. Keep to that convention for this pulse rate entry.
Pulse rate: 58 bpm
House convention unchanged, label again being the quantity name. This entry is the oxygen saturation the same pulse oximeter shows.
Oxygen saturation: 94 %
